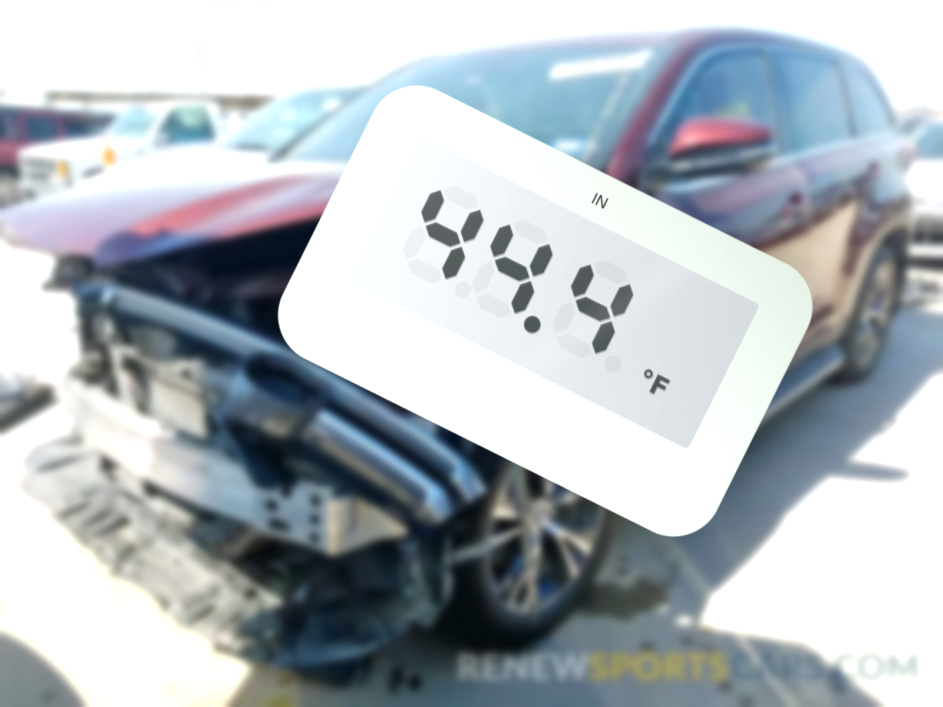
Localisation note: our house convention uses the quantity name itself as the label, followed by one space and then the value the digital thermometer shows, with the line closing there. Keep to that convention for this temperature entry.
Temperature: 44.4 °F
